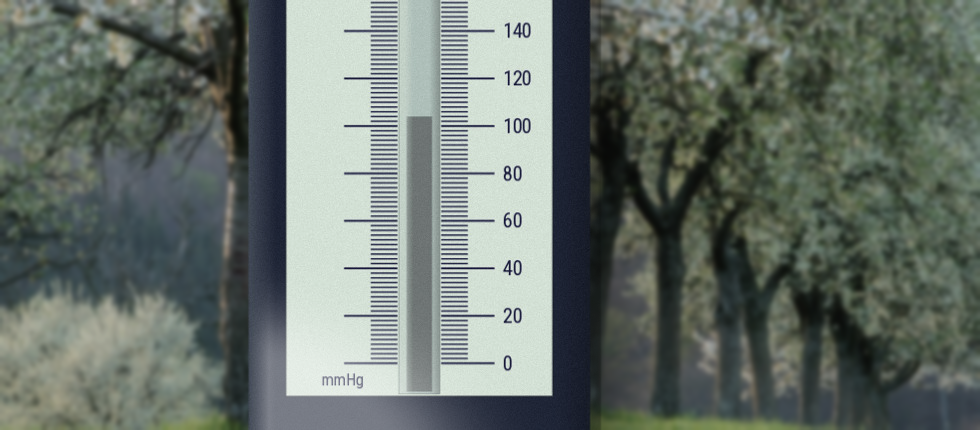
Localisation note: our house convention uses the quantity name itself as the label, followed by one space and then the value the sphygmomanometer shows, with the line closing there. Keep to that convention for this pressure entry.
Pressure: 104 mmHg
